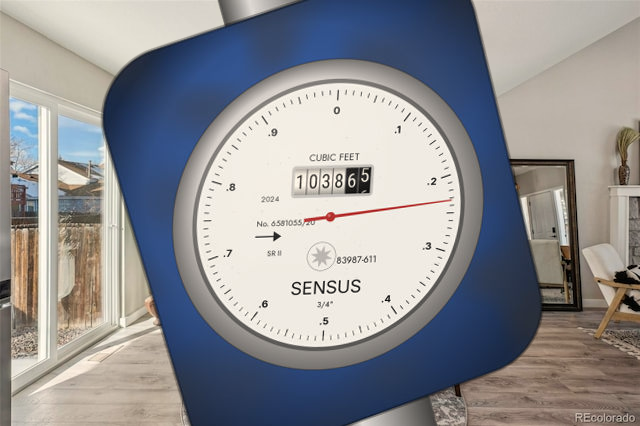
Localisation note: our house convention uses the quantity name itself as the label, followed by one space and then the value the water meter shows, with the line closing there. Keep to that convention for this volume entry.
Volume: 103865.23 ft³
